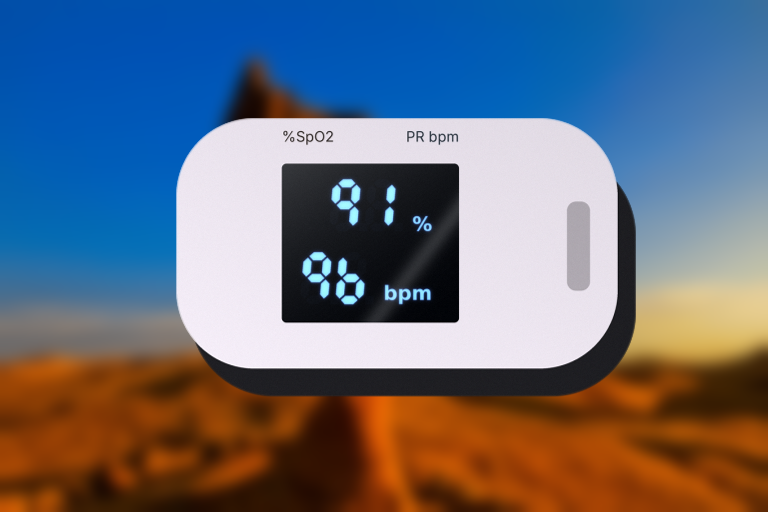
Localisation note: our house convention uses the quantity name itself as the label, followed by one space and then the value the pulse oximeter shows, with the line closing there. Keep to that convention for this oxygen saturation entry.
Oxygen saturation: 91 %
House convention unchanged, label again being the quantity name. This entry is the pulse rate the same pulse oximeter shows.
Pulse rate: 96 bpm
